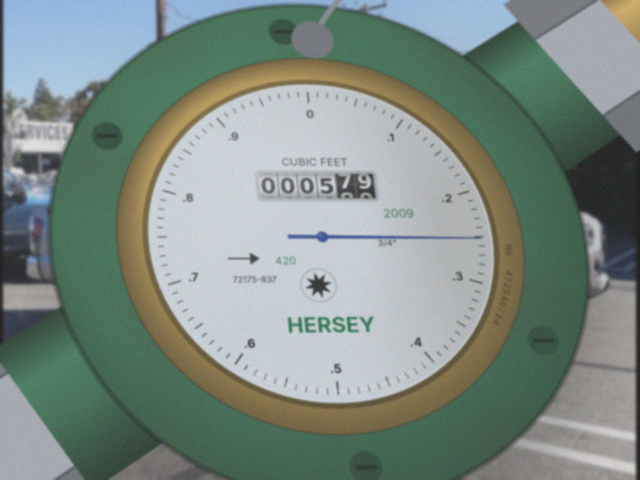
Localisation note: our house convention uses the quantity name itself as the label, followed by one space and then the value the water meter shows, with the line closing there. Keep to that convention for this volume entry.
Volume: 579.25 ft³
